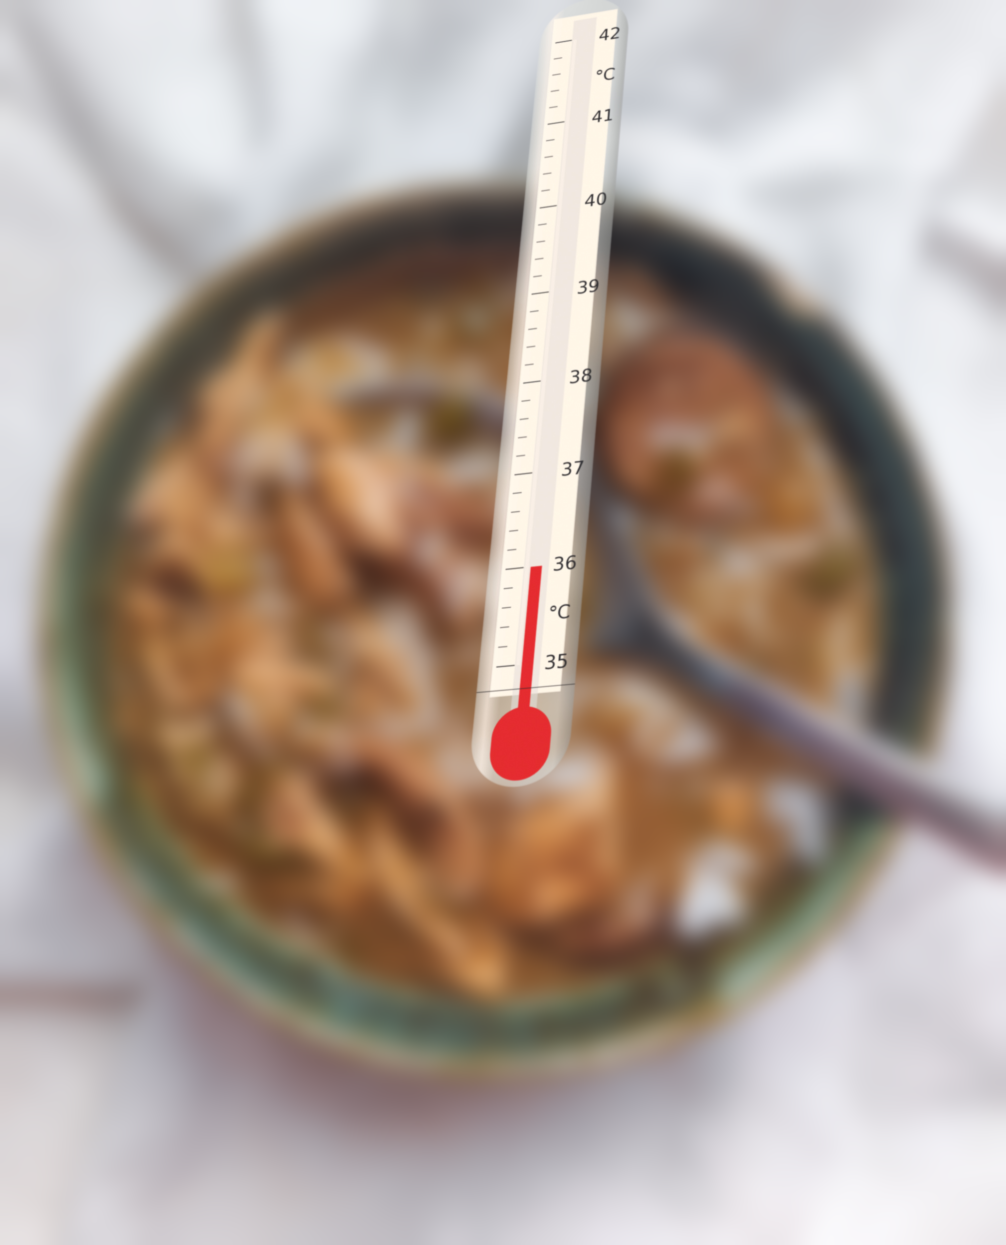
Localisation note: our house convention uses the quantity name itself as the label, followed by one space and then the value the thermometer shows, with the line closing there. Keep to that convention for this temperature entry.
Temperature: 36 °C
